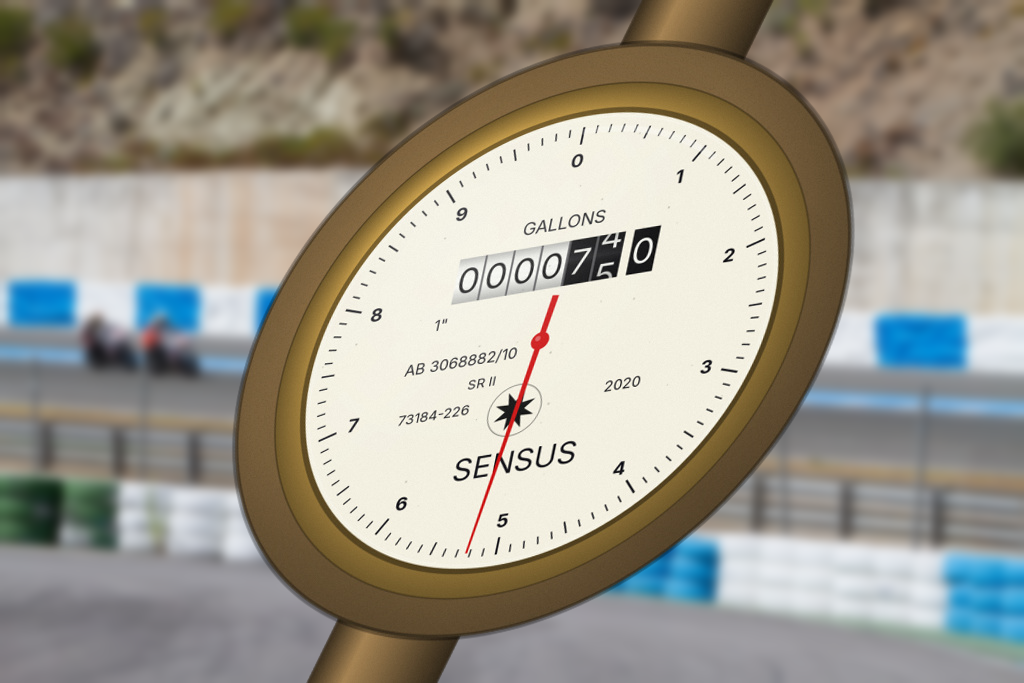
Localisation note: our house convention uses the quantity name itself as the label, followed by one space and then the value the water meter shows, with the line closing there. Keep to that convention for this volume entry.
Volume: 745.2 gal
